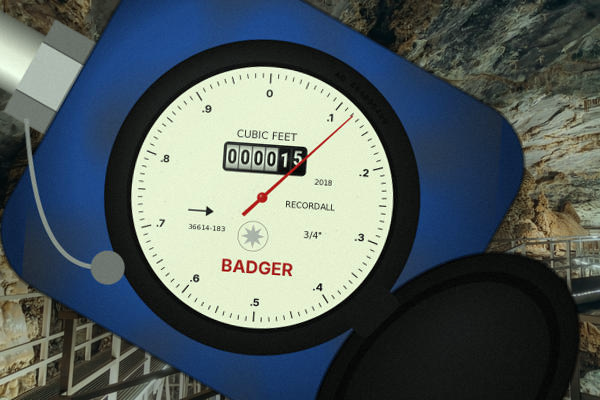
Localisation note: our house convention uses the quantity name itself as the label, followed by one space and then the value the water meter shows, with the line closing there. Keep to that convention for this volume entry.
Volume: 15.12 ft³
